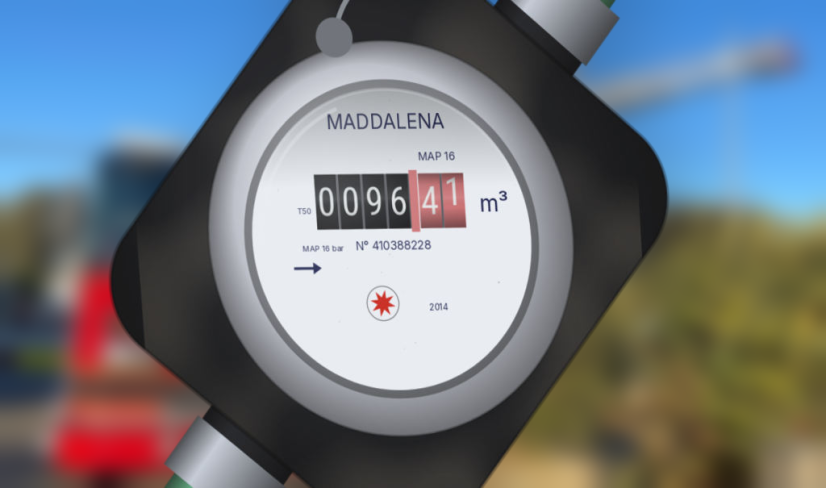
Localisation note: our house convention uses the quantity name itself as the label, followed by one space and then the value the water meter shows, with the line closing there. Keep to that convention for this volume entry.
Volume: 96.41 m³
